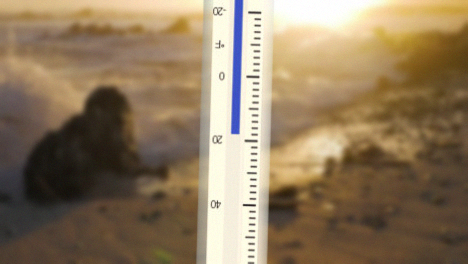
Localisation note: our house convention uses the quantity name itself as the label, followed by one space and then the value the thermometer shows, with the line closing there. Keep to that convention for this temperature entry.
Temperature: 18 °F
